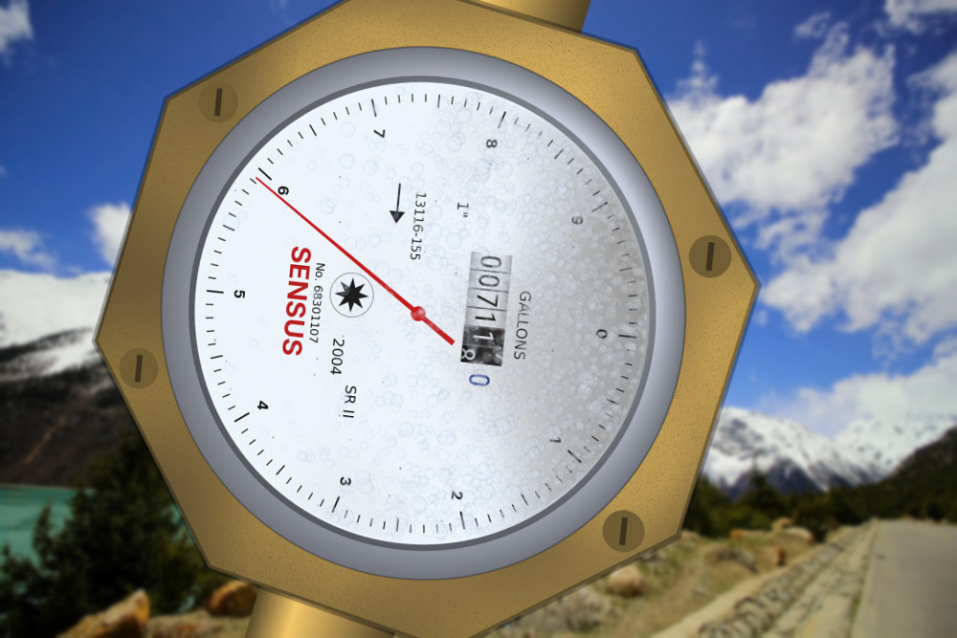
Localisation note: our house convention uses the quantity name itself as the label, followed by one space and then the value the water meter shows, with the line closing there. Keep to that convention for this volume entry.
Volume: 71175.9 gal
